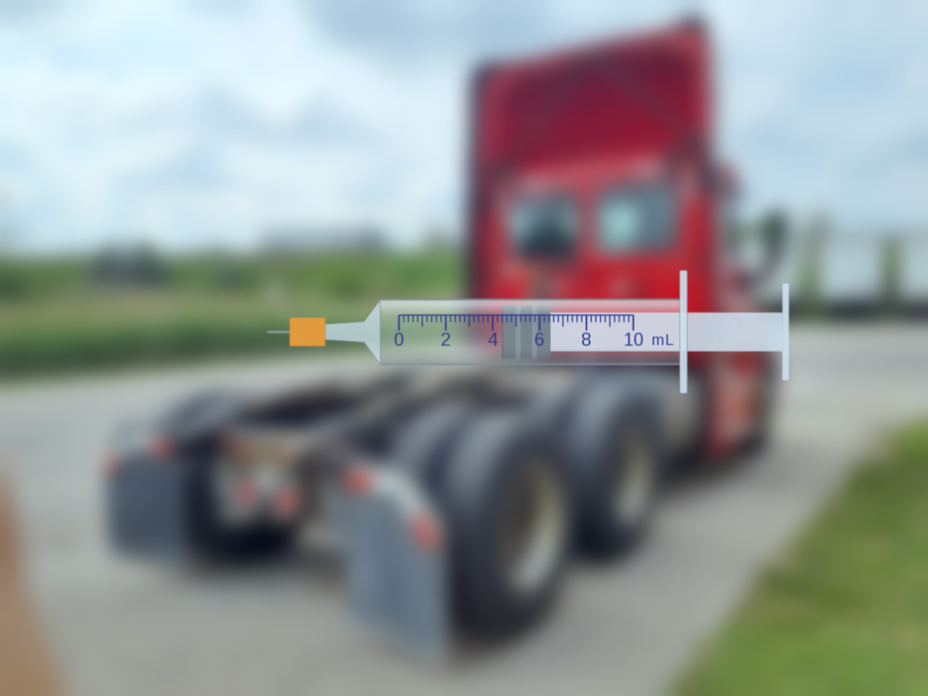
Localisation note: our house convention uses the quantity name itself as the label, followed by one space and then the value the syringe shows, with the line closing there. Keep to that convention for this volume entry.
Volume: 4.4 mL
